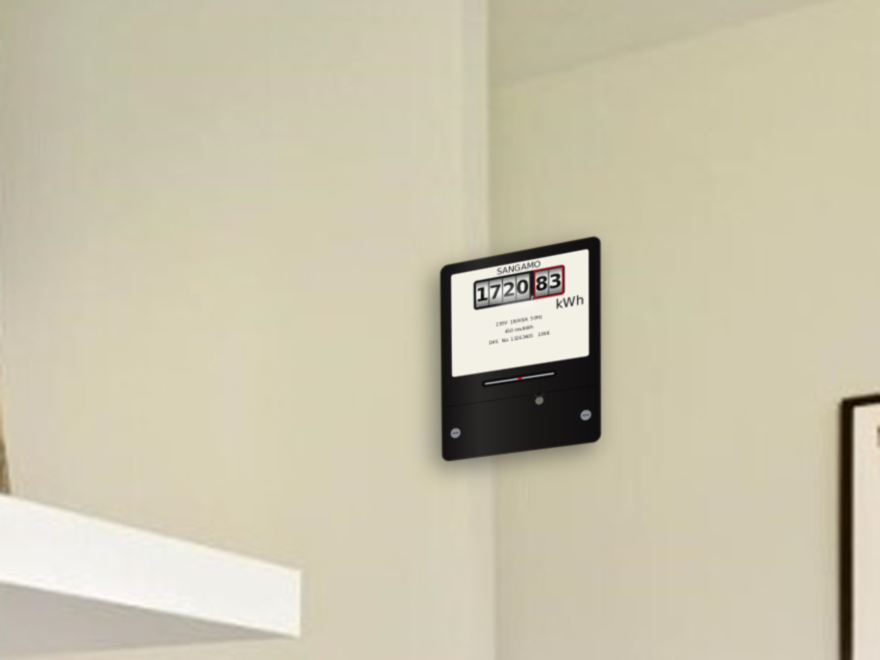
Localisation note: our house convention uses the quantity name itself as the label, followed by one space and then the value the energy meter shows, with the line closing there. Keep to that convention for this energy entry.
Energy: 1720.83 kWh
